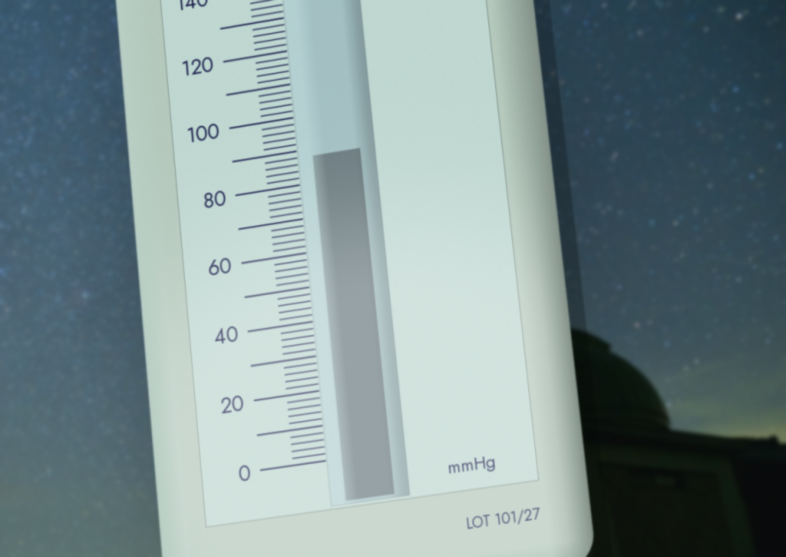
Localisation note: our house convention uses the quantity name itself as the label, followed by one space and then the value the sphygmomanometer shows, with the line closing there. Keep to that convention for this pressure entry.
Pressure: 88 mmHg
